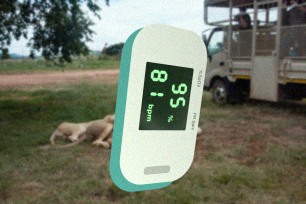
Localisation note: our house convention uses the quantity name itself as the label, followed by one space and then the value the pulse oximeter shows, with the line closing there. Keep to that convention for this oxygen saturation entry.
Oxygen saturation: 95 %
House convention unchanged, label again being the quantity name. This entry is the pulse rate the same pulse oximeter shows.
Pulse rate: 81 bpm
